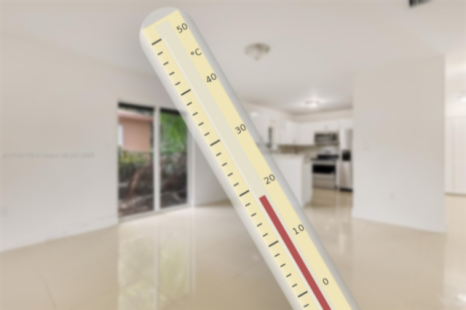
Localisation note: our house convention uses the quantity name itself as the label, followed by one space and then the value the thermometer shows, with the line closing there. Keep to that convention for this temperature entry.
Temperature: 18 °C
